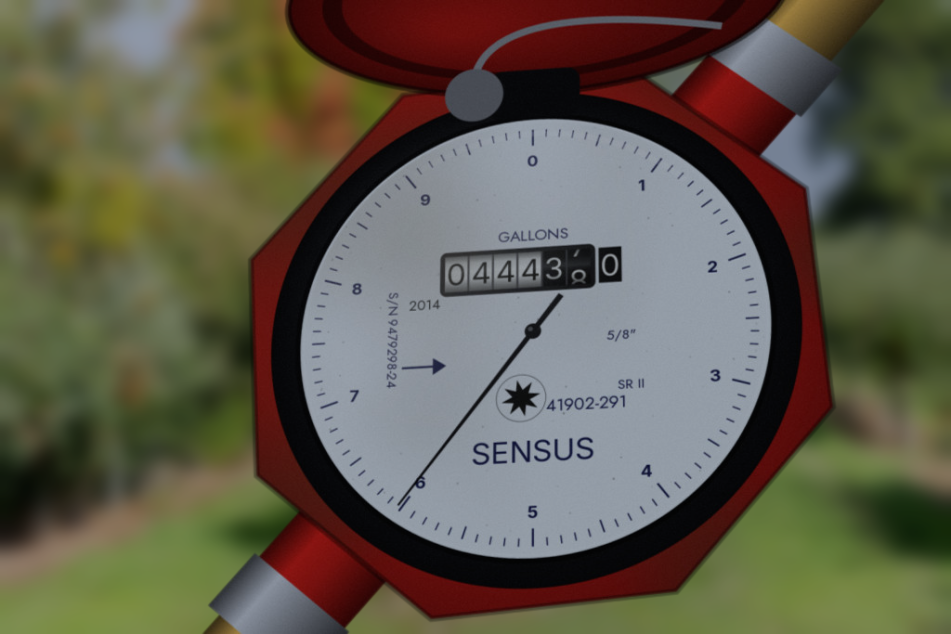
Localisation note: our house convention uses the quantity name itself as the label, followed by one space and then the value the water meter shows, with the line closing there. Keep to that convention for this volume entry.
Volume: 444376.0 gal
